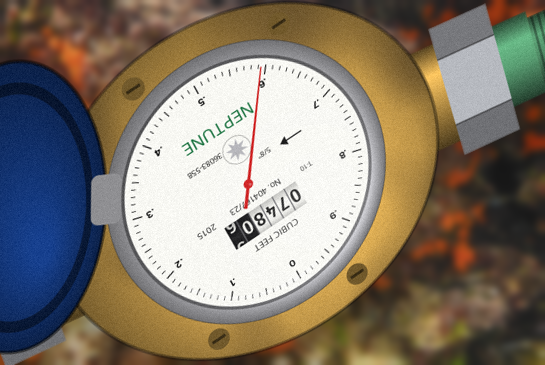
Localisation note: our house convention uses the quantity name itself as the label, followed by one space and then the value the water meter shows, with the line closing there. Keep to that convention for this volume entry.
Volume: 74805.59 ft³
